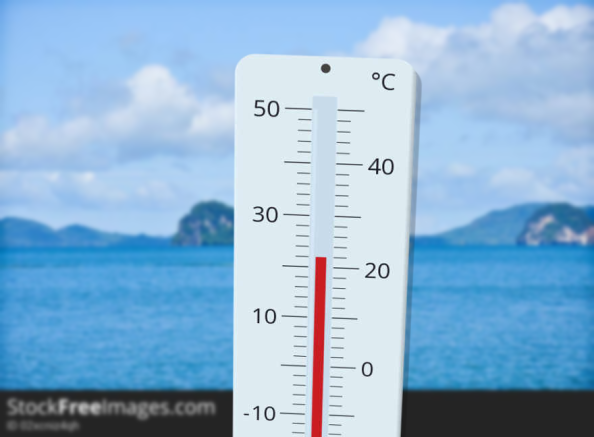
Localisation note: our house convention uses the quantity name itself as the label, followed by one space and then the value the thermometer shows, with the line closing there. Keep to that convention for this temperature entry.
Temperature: 22 °C
